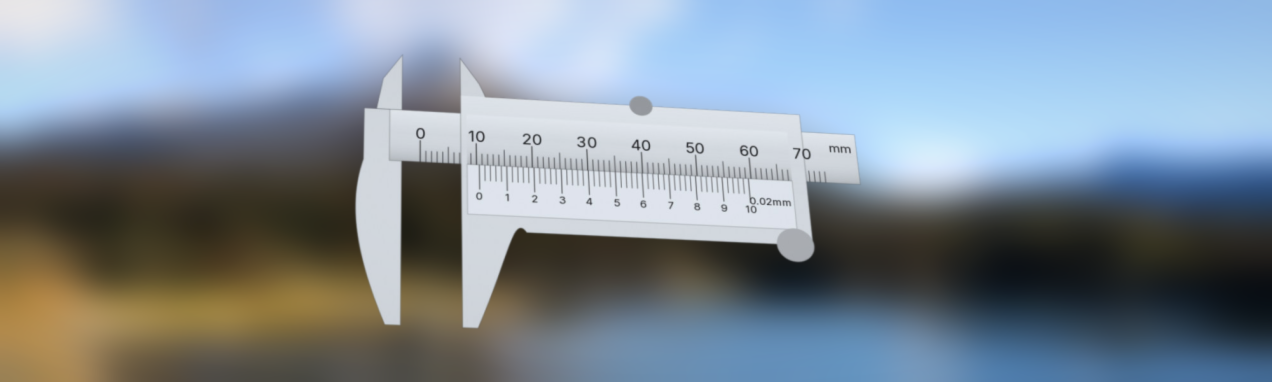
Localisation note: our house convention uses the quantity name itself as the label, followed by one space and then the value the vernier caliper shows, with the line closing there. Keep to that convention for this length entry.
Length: 10.5 mm
